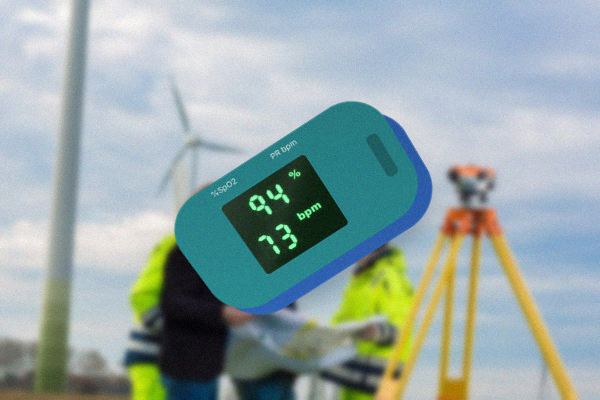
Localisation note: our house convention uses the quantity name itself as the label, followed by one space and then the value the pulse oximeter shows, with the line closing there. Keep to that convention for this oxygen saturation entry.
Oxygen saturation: 94 %
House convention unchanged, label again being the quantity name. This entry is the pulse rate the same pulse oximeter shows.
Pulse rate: 73 bpm
